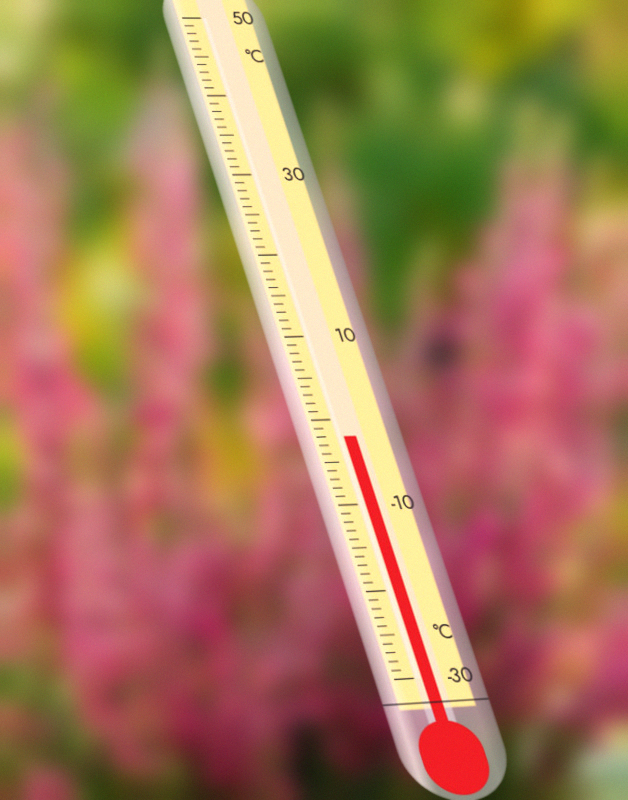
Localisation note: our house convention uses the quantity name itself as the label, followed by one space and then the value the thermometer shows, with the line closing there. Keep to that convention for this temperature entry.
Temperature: -2 °C
